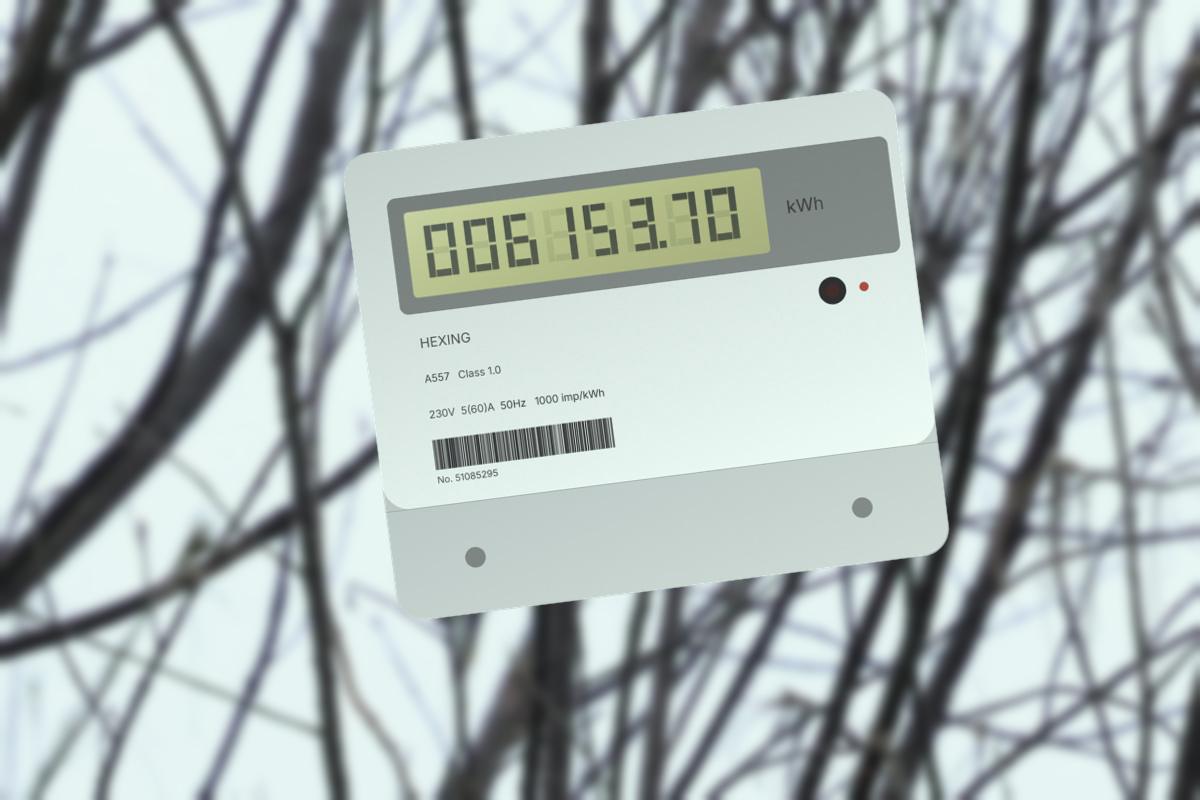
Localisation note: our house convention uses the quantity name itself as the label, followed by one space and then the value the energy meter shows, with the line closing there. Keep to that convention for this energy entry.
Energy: 6153.70 kWh
